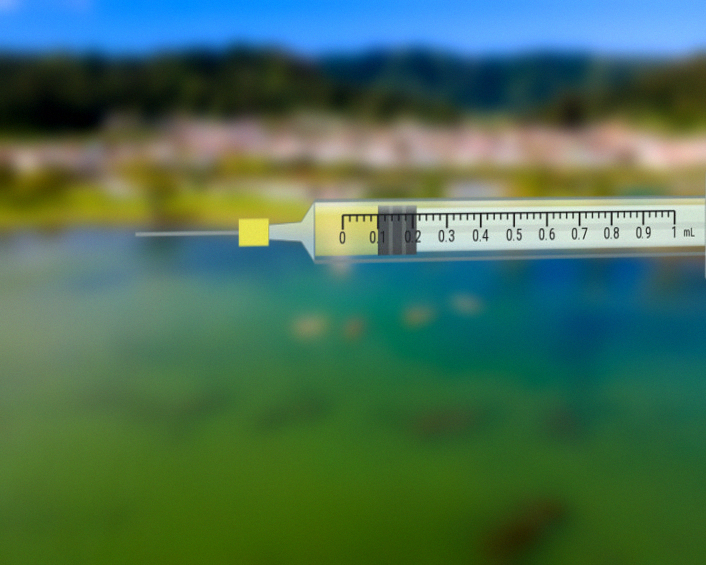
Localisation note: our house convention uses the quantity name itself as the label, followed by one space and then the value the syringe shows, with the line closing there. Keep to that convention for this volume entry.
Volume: 0.1 mL
